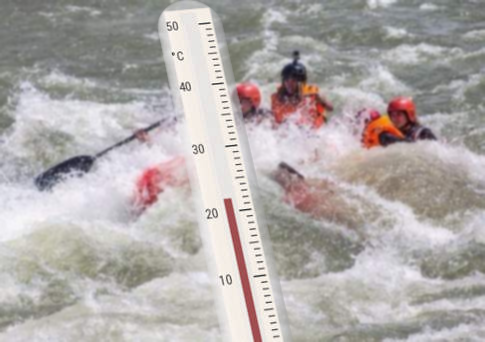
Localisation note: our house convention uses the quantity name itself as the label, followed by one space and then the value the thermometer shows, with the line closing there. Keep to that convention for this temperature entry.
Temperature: 22 °C
